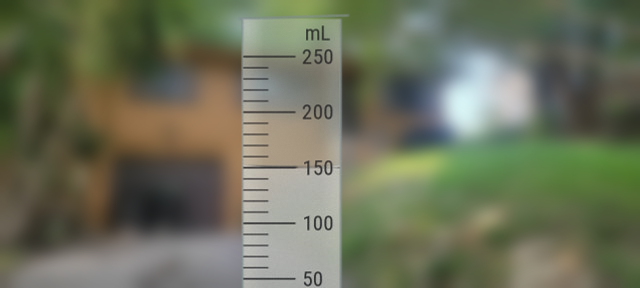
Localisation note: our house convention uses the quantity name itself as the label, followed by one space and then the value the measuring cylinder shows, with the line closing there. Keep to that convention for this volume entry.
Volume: 150 mL
